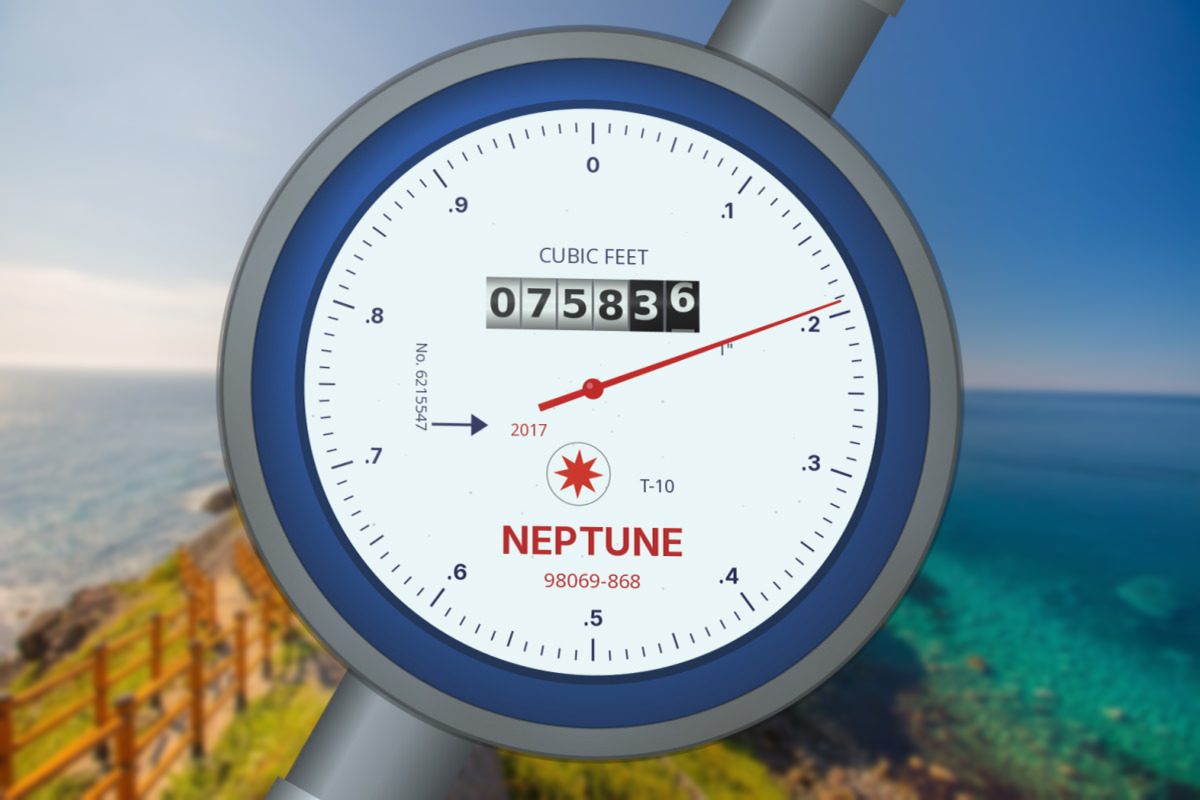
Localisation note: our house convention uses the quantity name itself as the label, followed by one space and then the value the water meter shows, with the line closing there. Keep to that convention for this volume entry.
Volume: 75836.19 ft³
